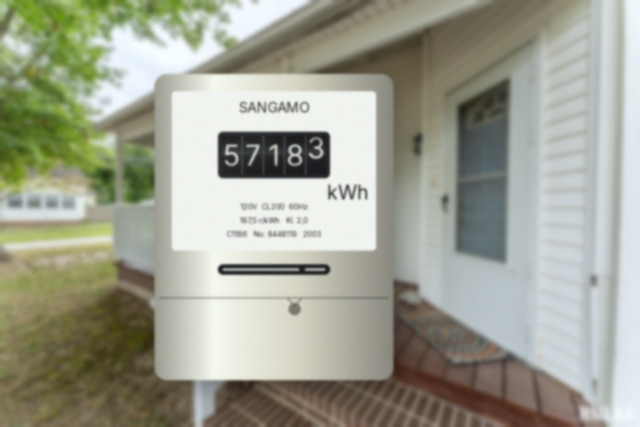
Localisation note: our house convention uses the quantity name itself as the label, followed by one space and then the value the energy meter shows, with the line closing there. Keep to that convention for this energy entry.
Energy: 57183 kWh
